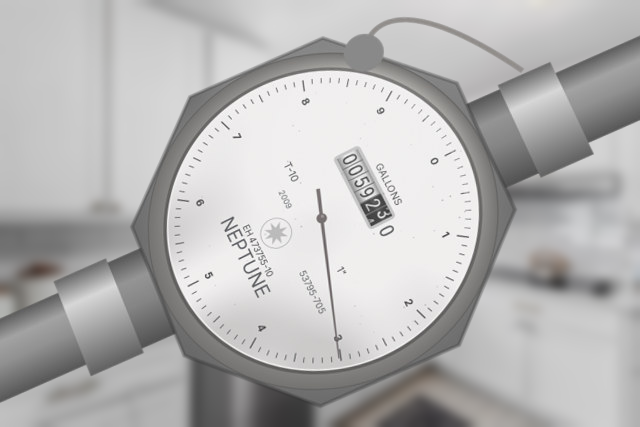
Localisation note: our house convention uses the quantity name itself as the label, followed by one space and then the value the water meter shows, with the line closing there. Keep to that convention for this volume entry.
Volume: 59233.0 gal
